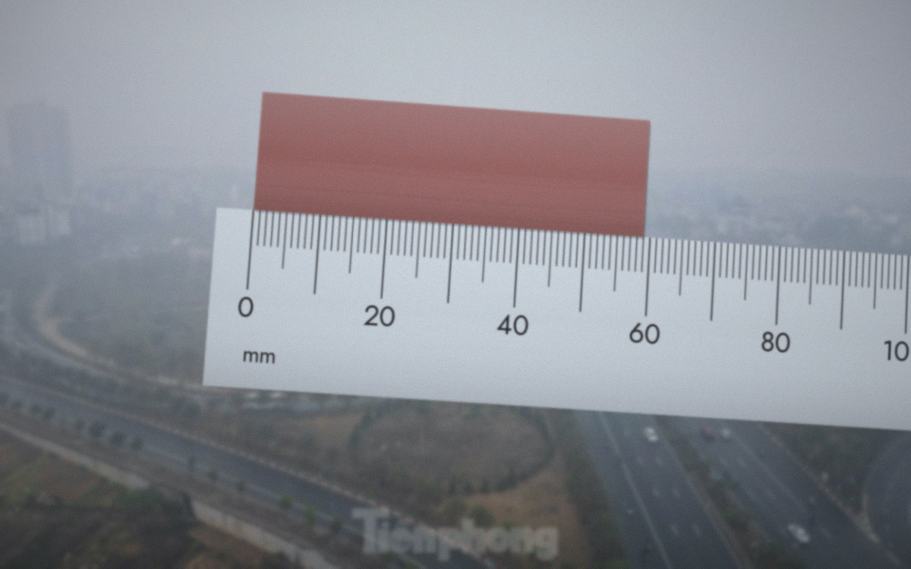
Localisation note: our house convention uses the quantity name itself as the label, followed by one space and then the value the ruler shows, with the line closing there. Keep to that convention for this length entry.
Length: 59 mm
